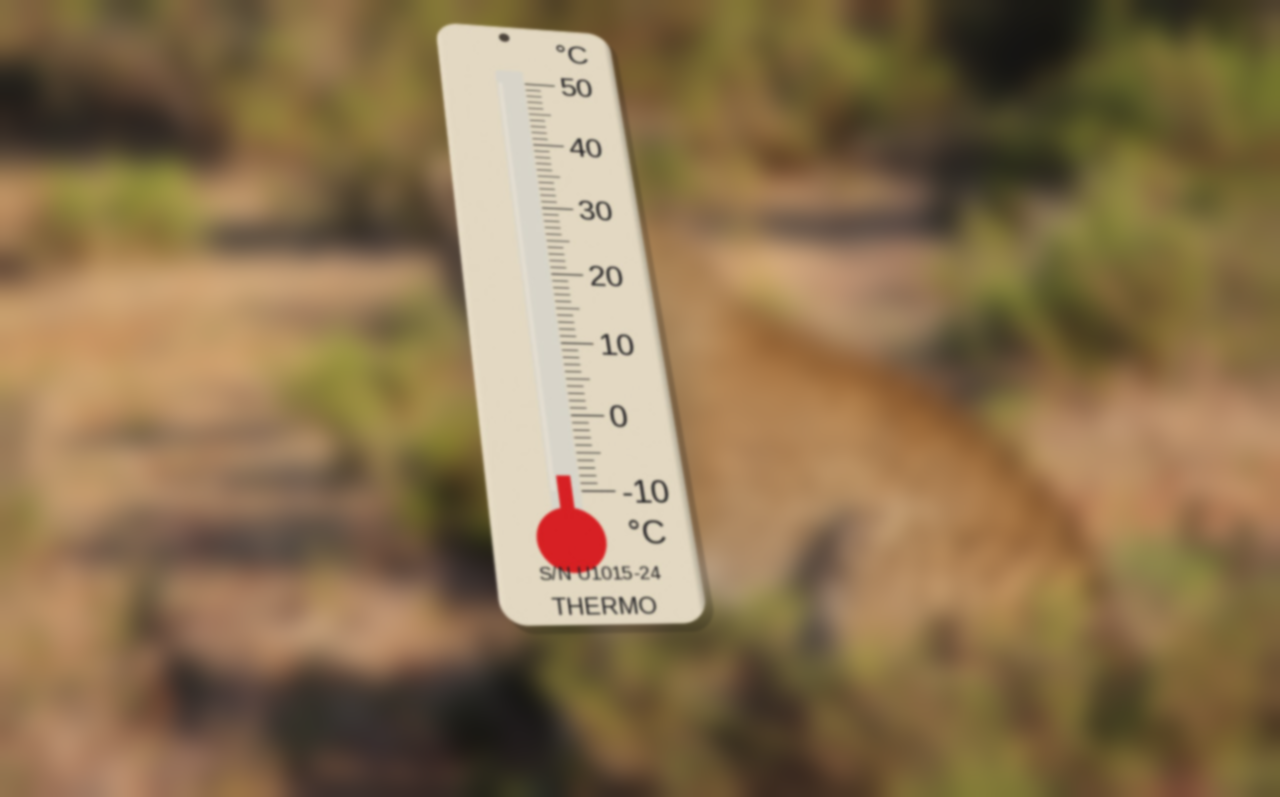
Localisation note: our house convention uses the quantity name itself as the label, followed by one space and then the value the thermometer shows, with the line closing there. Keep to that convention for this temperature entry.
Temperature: -8 °C
